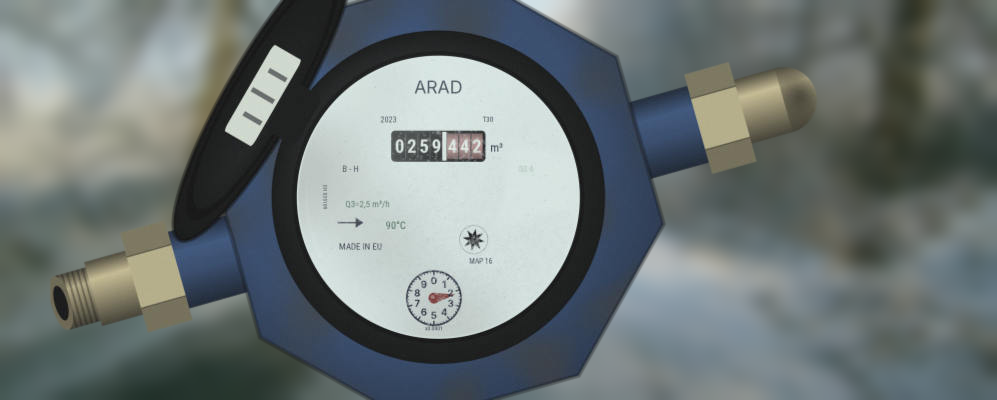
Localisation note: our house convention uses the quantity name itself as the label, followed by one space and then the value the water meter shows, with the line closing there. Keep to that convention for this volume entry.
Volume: 259.4422 m³
